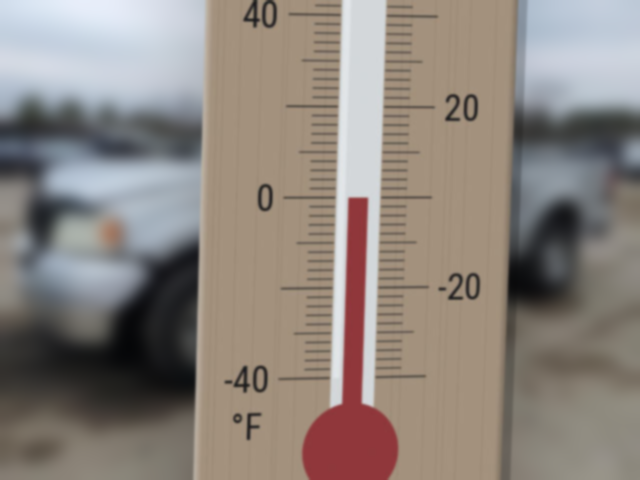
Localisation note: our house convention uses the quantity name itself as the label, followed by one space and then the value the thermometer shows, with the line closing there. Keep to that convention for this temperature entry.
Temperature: 0 °F
